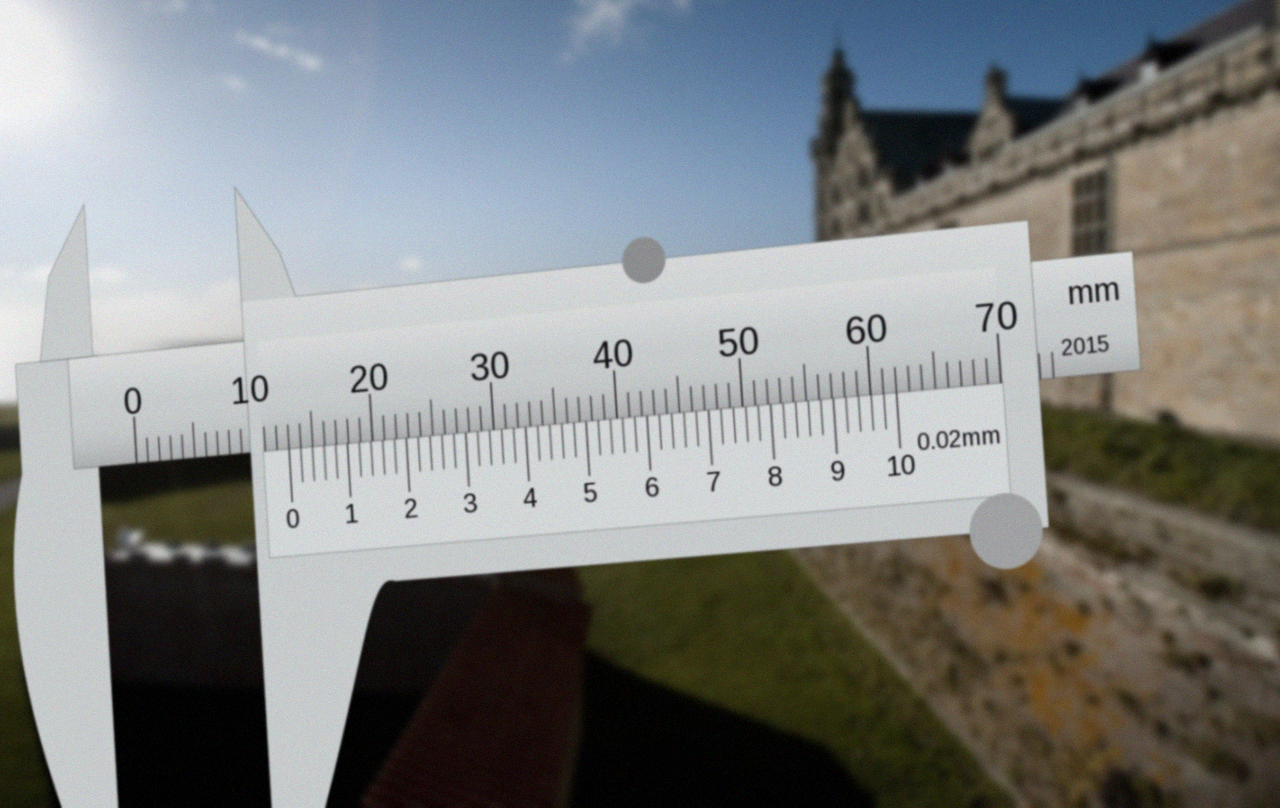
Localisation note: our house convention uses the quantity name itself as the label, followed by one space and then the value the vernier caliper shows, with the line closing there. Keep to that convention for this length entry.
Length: 13.0 mm
